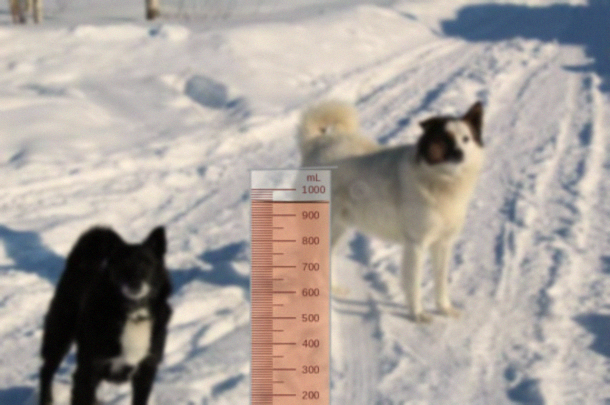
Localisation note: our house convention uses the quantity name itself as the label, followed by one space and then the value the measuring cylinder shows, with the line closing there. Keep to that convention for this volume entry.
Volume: 950 mL
